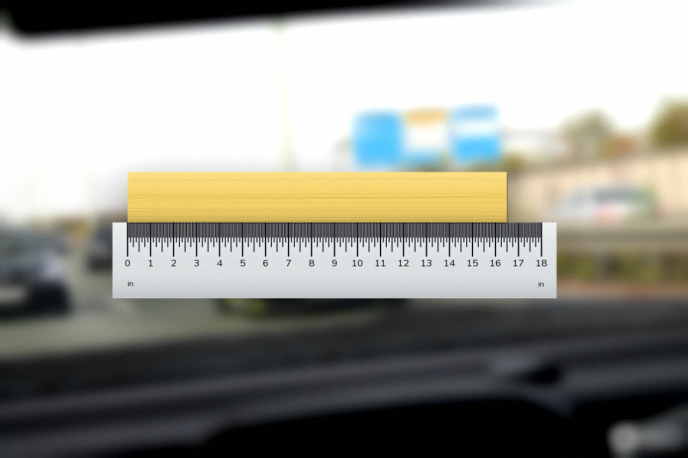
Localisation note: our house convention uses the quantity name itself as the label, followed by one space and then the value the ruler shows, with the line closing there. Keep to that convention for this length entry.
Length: 16.5 in
